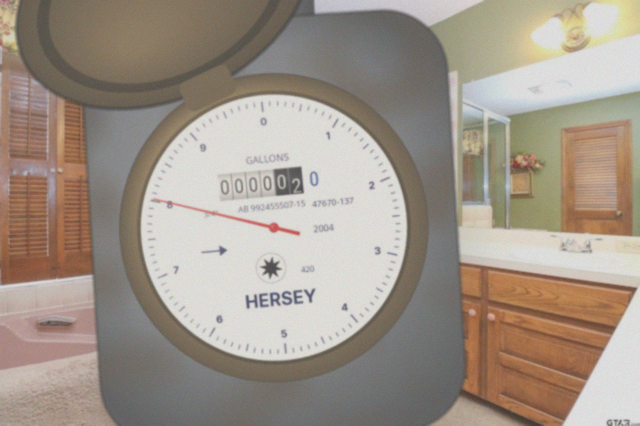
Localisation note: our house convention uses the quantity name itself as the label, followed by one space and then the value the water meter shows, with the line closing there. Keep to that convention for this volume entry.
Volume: 18.0 gal
